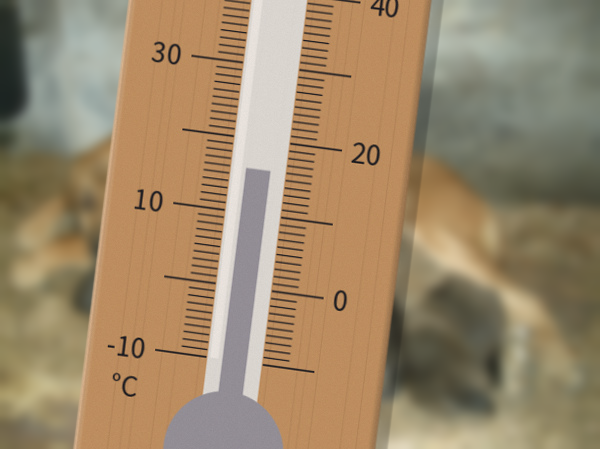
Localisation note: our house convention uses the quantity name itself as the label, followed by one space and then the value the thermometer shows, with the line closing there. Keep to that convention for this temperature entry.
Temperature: 16 °C
